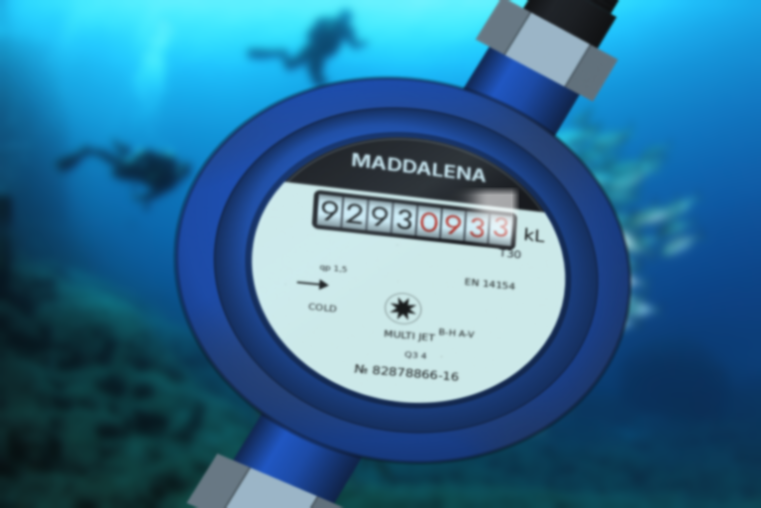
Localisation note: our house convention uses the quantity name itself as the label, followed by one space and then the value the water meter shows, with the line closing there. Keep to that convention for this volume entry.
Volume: 9293.0933 kL
